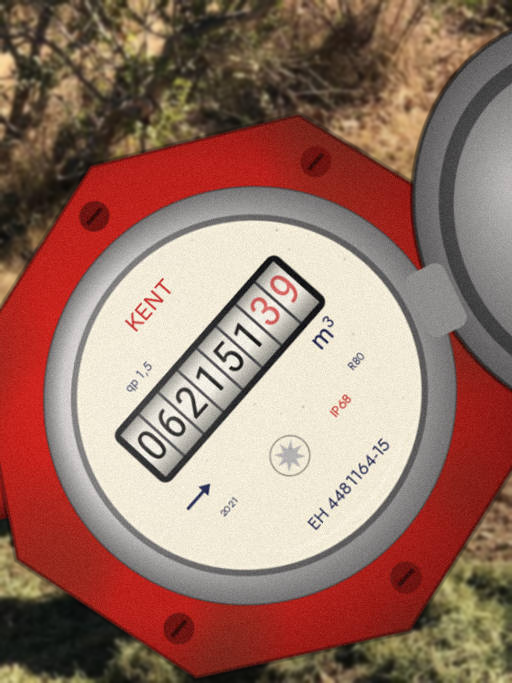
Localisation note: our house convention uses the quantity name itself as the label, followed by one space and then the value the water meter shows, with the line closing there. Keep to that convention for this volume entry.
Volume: 62151.39 m³
